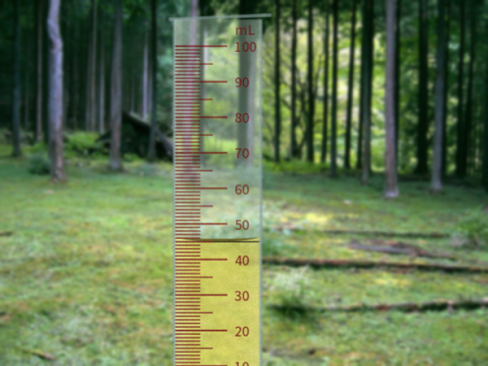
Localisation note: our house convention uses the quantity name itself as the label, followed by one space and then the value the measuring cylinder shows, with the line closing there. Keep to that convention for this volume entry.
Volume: 45 mL
